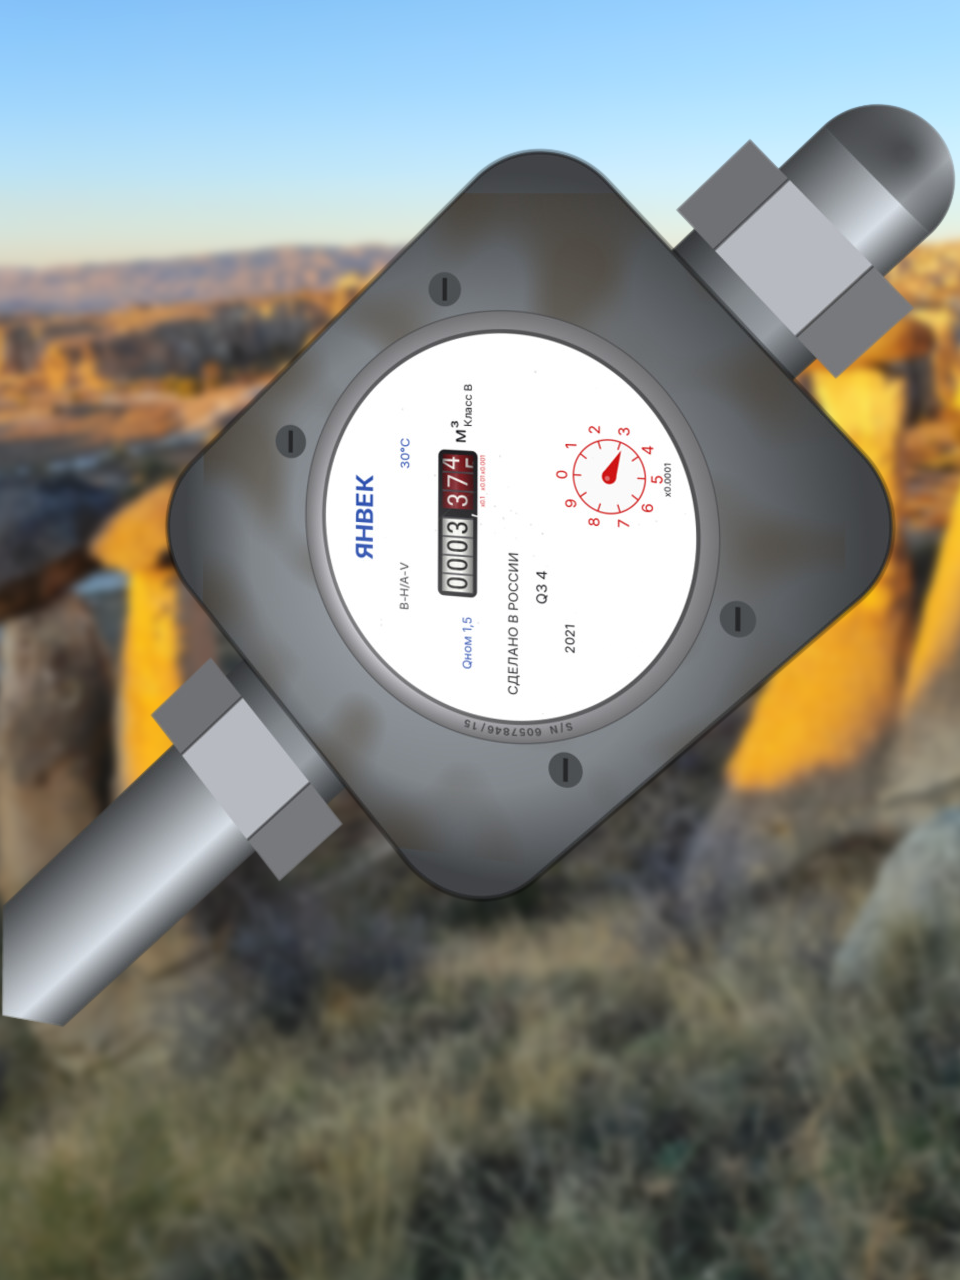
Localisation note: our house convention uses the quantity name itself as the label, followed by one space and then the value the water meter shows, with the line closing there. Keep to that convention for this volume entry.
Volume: 3.3743 m³
